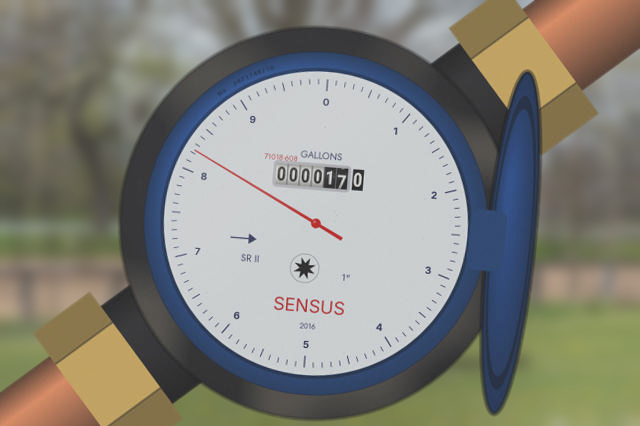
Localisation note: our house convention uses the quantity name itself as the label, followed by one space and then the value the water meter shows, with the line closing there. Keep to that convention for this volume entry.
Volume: 168.2 gal
